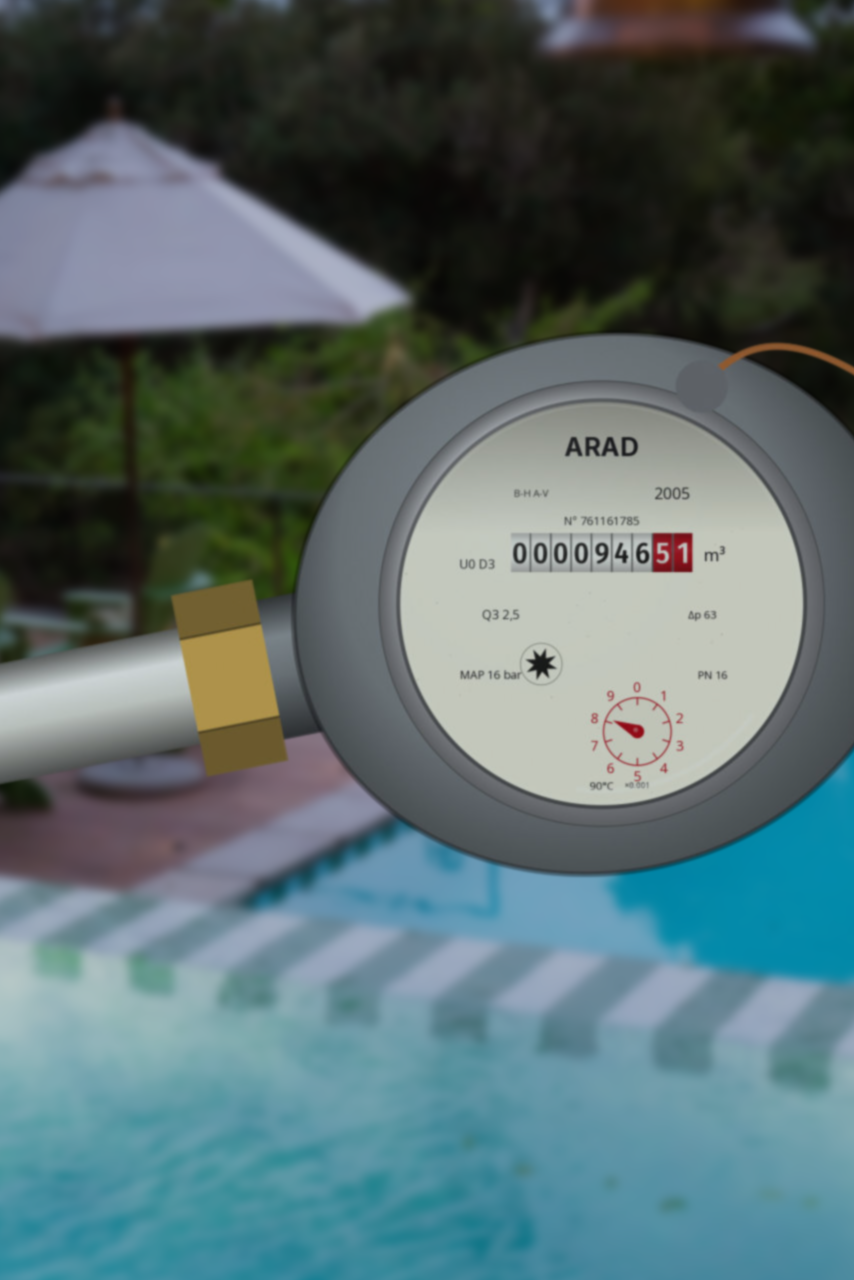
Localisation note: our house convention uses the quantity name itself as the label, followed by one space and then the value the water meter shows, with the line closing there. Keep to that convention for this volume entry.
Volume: 946.518 m³
